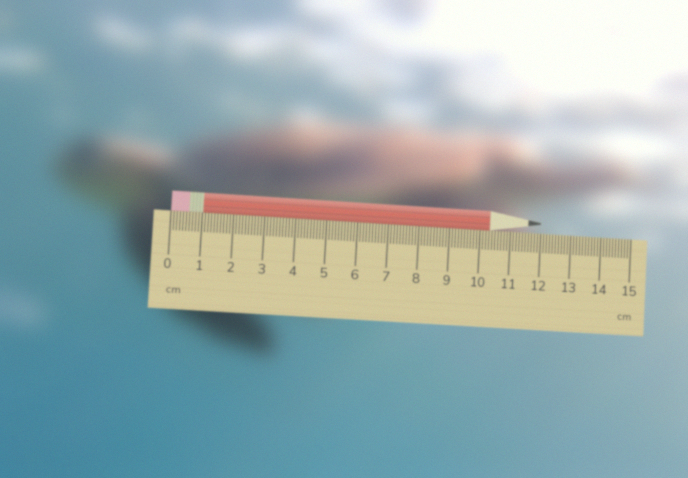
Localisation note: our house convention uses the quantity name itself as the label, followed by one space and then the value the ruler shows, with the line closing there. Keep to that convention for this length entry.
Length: 12 cm
